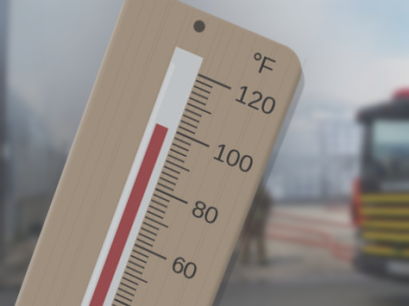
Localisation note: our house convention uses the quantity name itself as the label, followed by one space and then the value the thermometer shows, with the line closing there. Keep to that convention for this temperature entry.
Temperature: 100 °F
